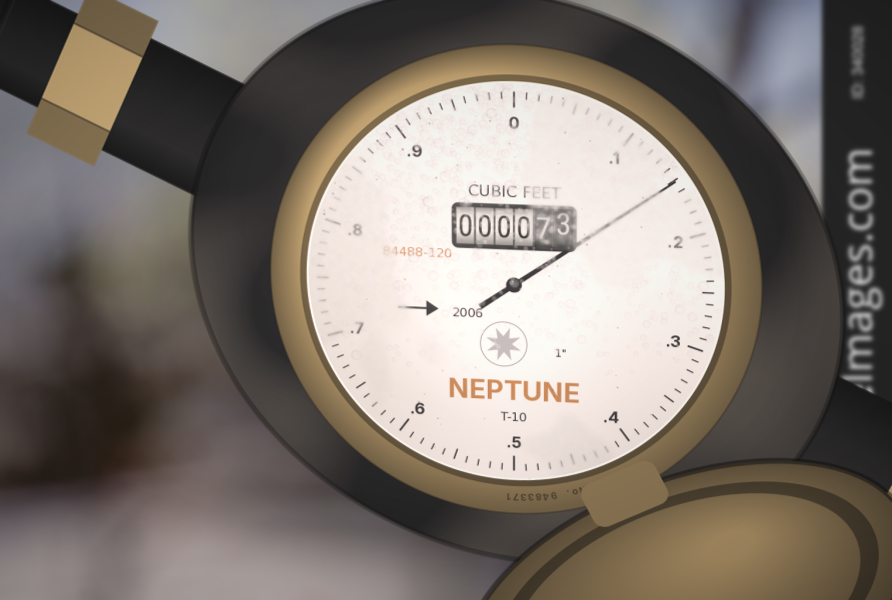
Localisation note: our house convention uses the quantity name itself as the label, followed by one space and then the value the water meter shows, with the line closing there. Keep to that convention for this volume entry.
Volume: 73.15 ft³
